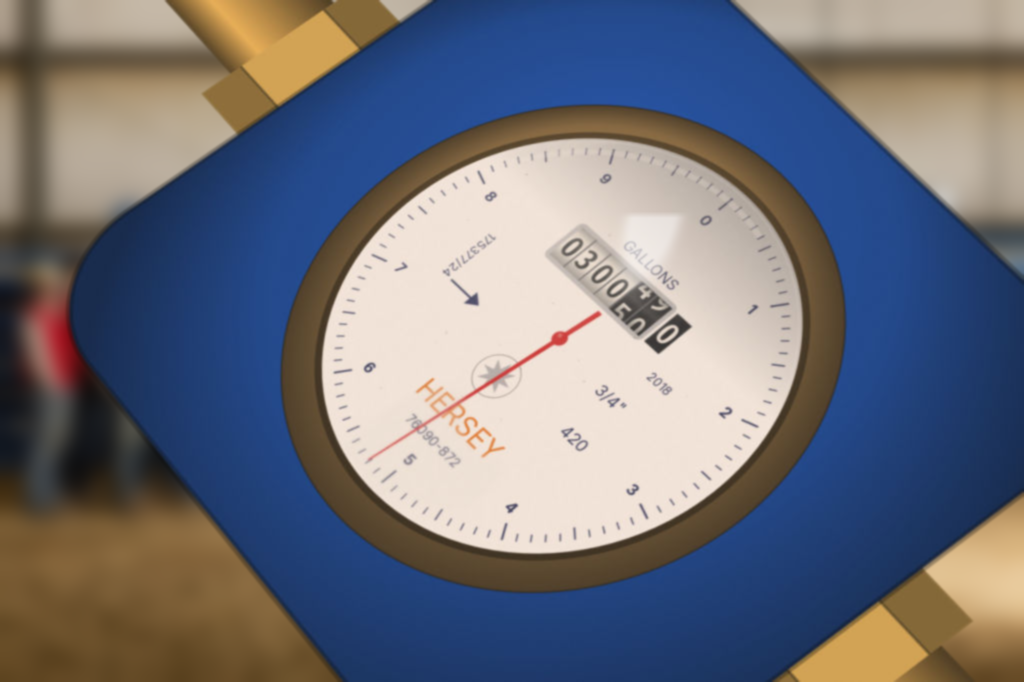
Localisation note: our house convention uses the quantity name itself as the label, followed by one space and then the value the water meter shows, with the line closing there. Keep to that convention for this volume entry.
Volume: 300495.2 gal
